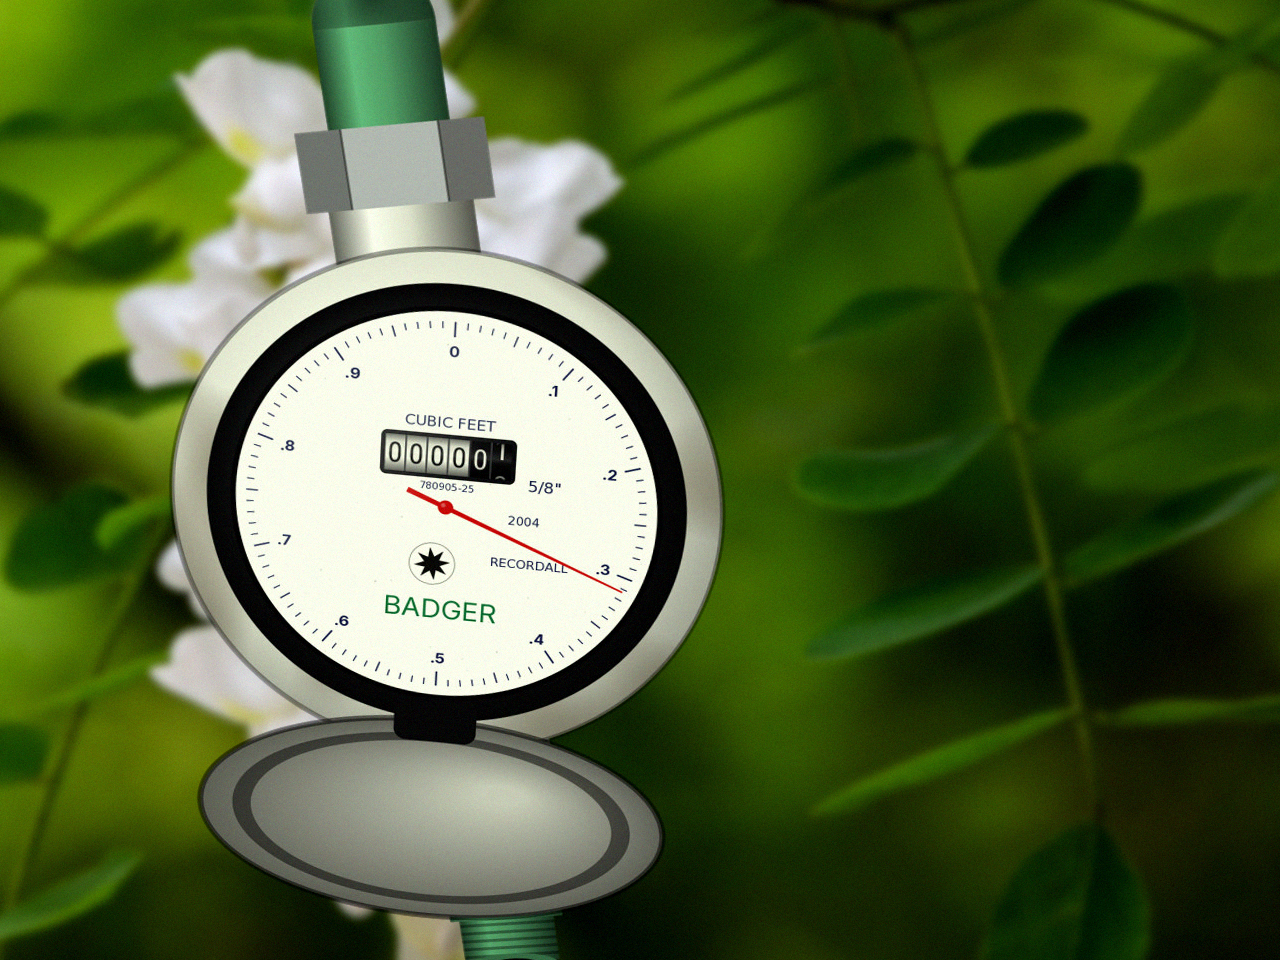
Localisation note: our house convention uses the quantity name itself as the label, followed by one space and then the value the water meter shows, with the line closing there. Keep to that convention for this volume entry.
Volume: 1.31 ft³
